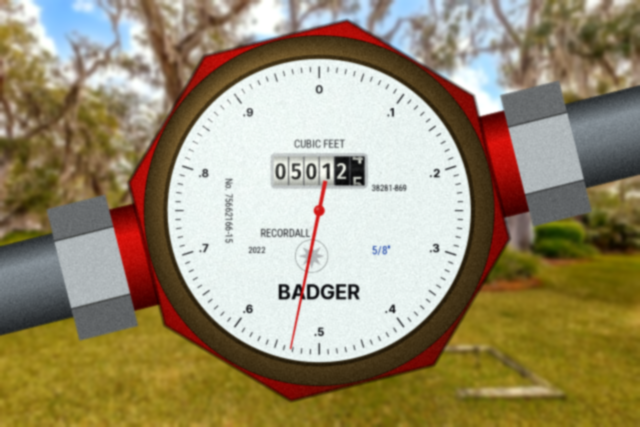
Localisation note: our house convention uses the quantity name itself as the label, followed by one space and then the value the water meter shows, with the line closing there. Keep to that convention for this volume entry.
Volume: 50124.53 ft³
